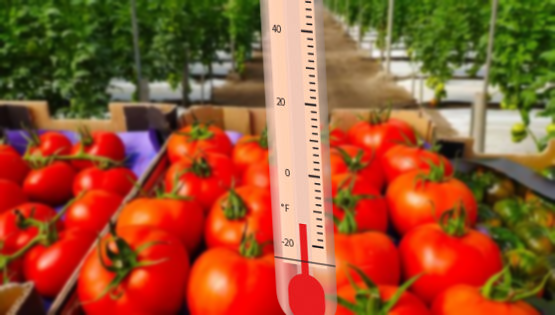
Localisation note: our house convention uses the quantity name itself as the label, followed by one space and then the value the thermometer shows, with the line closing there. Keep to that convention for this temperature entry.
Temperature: -14 °F
